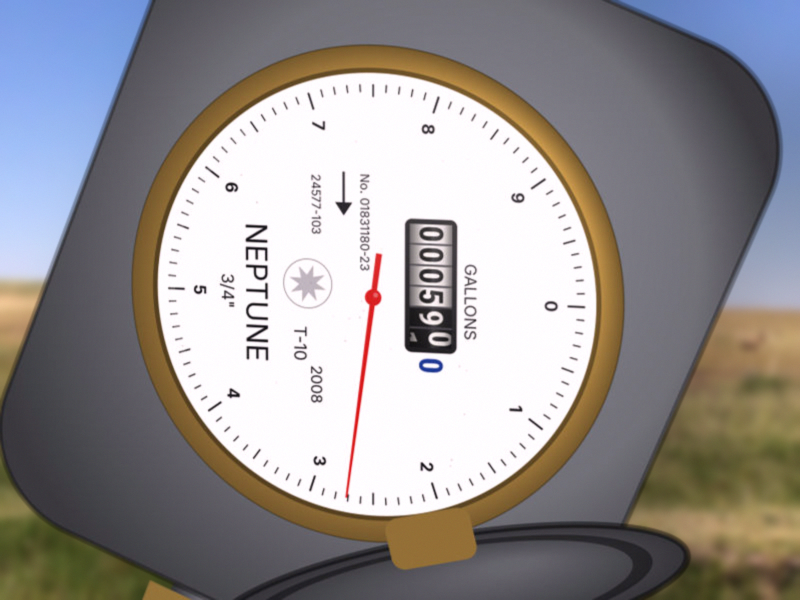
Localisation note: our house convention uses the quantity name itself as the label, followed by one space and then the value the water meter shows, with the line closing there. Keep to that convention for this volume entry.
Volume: 5902.7 gal
